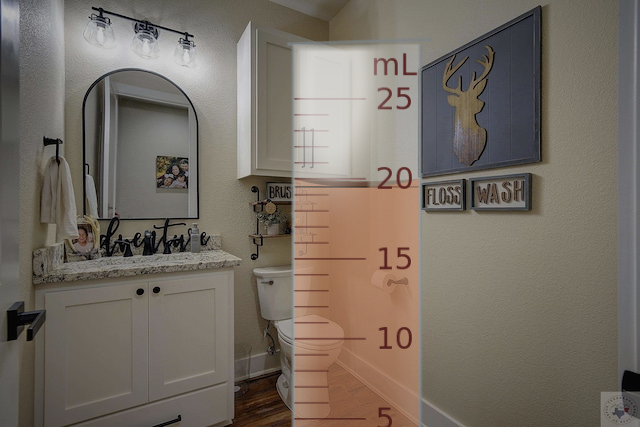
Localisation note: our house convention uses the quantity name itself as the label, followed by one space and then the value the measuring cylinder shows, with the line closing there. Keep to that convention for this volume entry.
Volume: 19.5 mL
